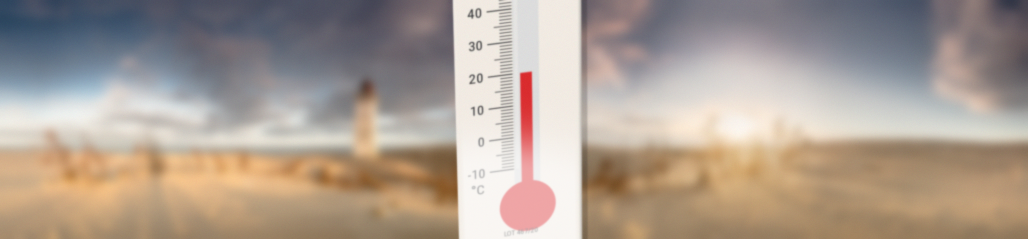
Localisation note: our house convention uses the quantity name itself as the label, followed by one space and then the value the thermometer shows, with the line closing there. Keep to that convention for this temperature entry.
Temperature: 20 °C
